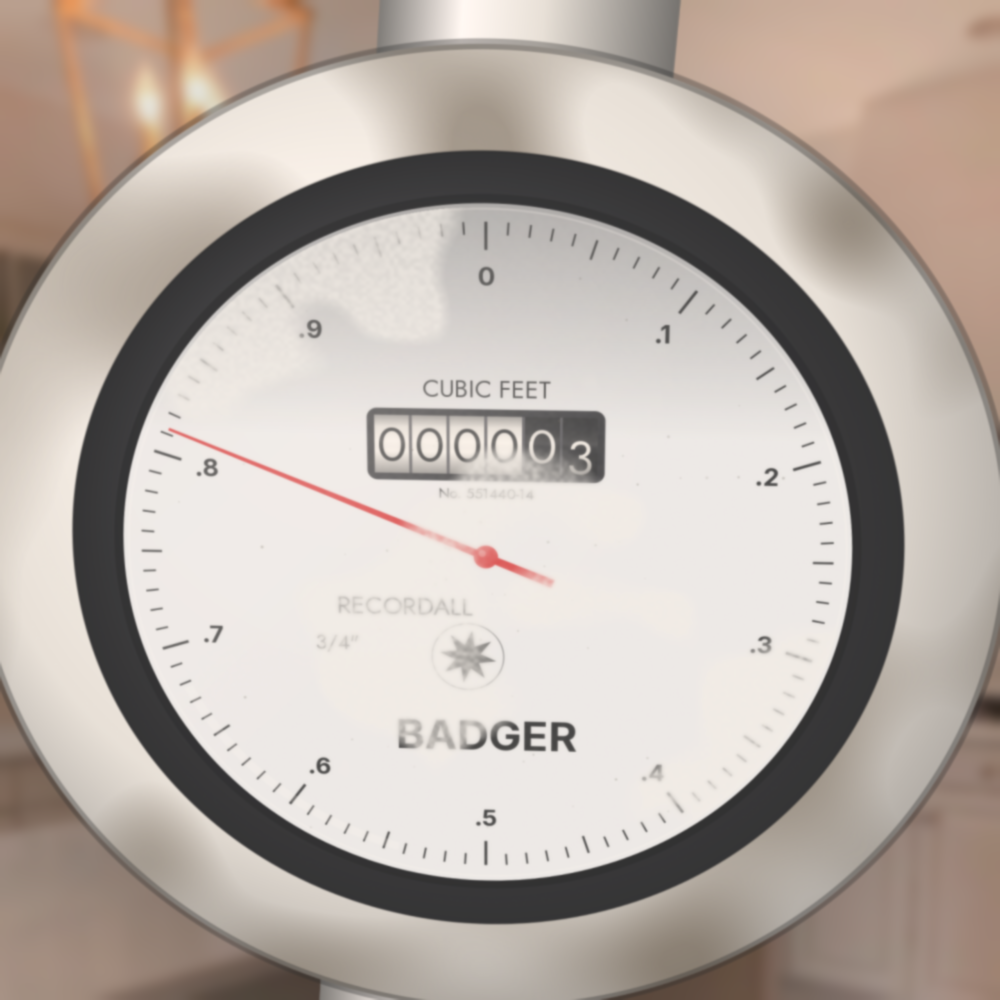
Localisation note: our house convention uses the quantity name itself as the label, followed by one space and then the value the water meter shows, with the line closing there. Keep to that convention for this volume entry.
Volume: 2.81 ft³
